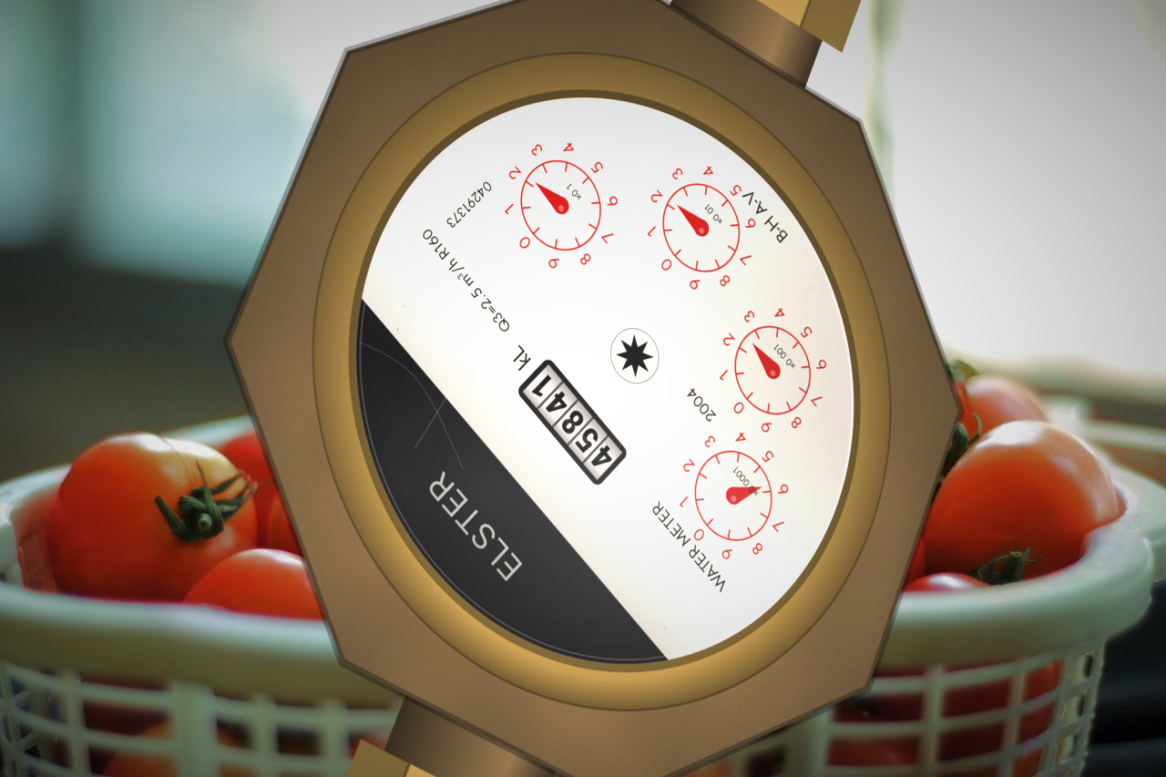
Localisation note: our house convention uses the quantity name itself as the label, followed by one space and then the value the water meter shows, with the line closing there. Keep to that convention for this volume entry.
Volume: 45841.2225 kL
